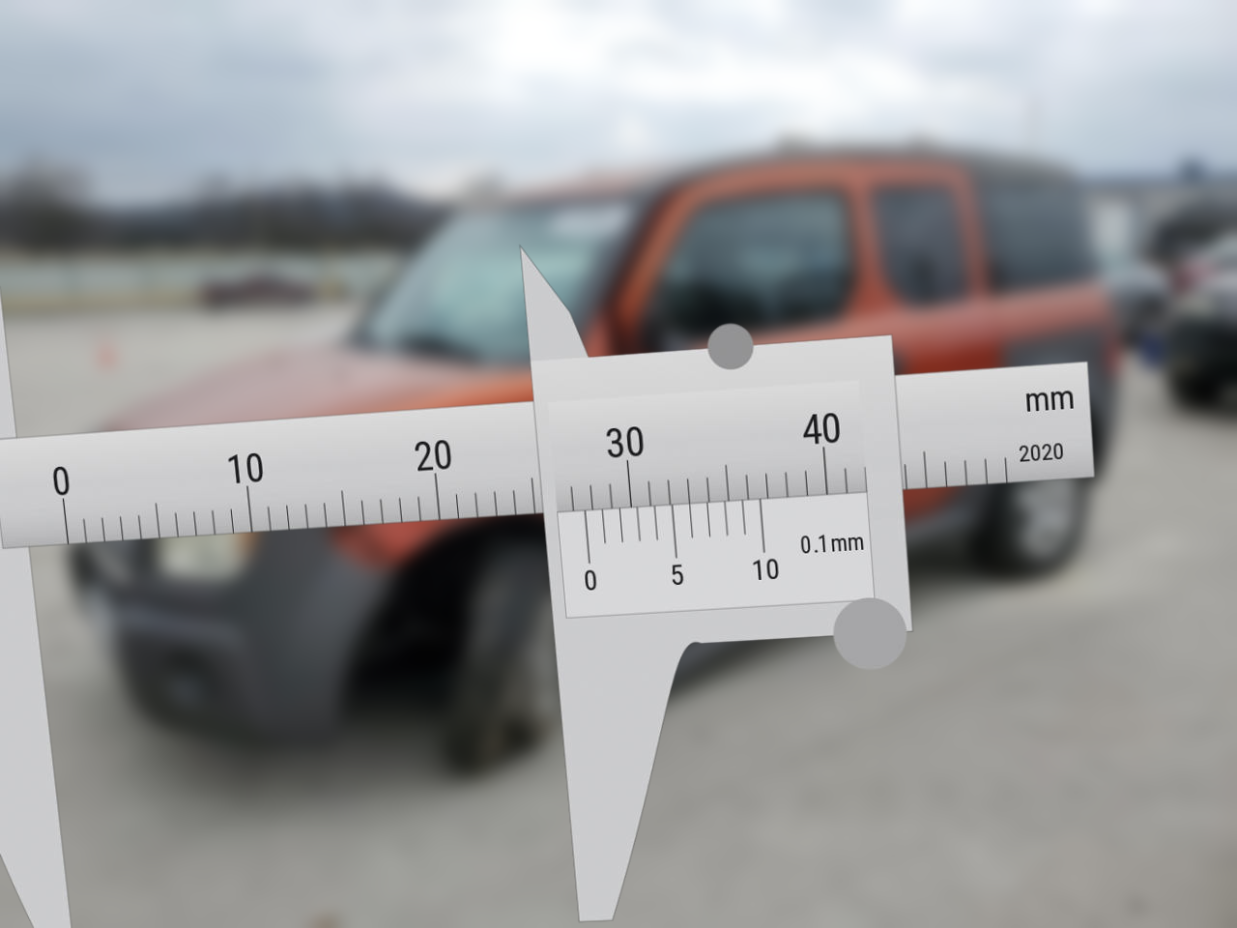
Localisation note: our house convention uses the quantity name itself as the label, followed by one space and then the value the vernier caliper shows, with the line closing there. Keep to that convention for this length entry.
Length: 27.6 mm
